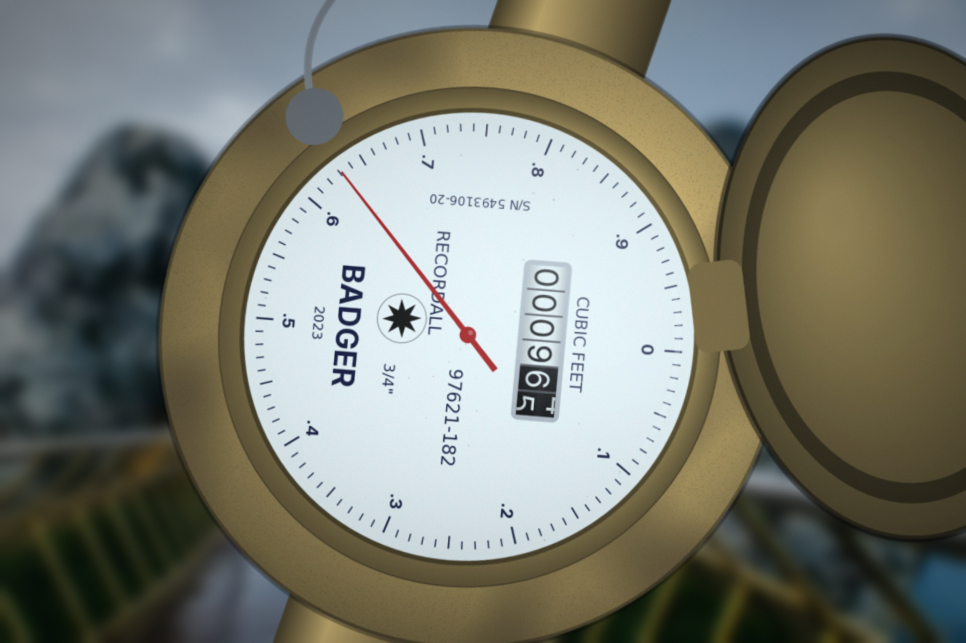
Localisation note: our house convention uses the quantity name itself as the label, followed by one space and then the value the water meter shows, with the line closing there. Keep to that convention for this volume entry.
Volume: 964.63 ft³
